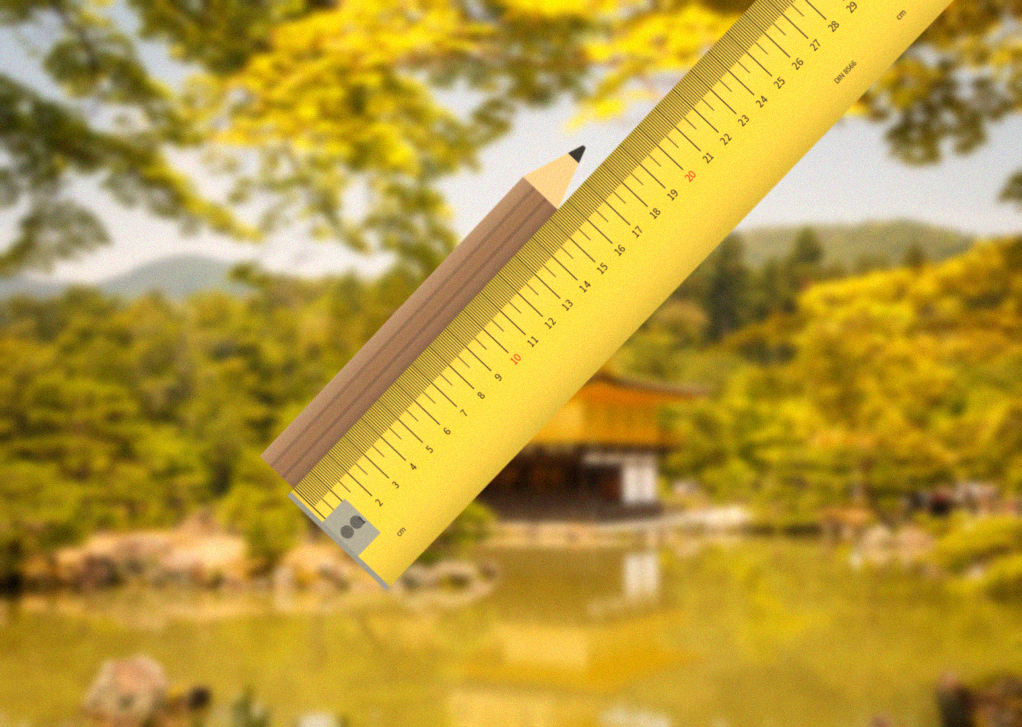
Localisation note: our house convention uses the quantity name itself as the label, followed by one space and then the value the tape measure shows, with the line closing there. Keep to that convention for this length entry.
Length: 18 cm
